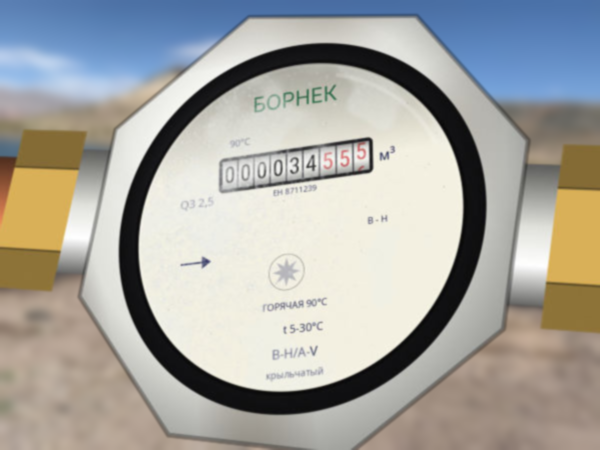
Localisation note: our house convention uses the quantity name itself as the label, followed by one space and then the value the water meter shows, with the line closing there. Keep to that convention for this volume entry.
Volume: 34.555 m³
